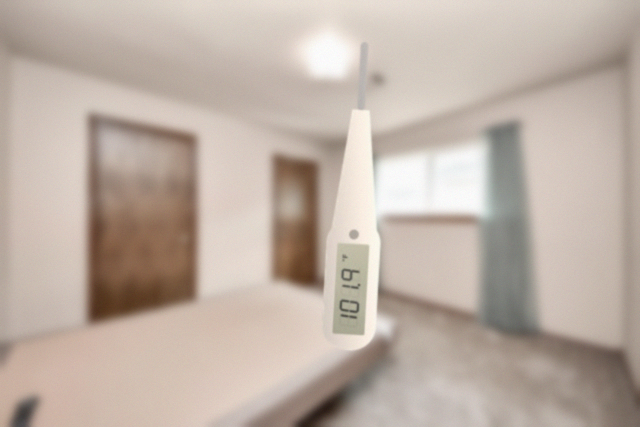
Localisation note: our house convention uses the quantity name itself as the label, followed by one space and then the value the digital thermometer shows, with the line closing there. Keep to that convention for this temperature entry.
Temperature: 101.9 °F
